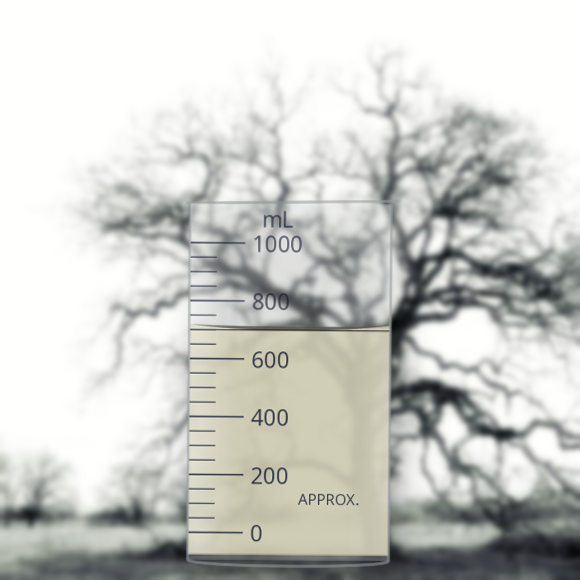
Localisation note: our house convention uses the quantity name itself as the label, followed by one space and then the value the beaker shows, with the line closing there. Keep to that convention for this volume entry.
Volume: 700 mL
